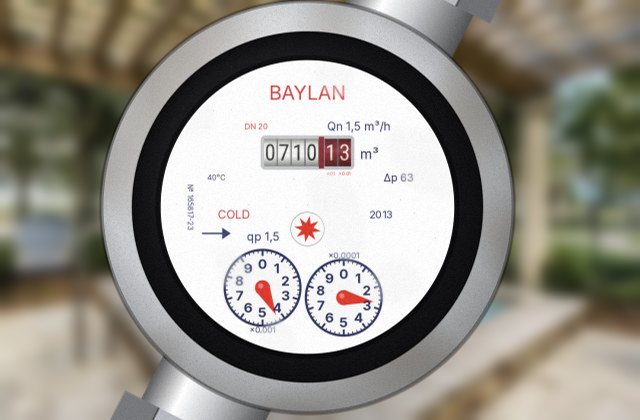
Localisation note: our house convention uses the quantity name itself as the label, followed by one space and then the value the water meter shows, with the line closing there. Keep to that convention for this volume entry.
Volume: 710.1342 m³
